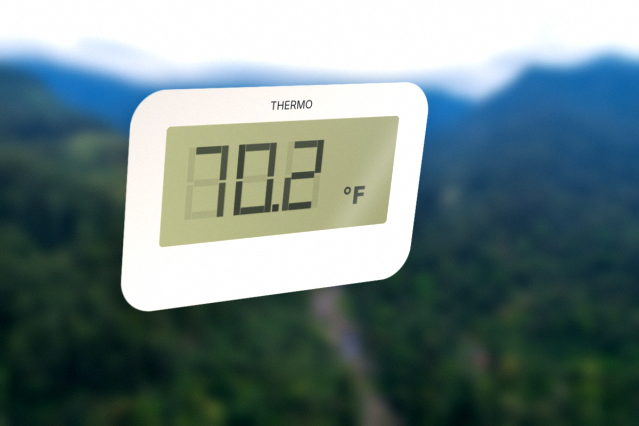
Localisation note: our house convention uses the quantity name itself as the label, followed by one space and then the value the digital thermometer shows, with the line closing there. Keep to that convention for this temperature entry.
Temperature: 70.2 °F
